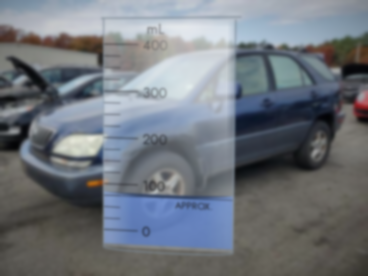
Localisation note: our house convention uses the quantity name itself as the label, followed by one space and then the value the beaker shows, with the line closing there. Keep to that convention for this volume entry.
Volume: 75 mL
